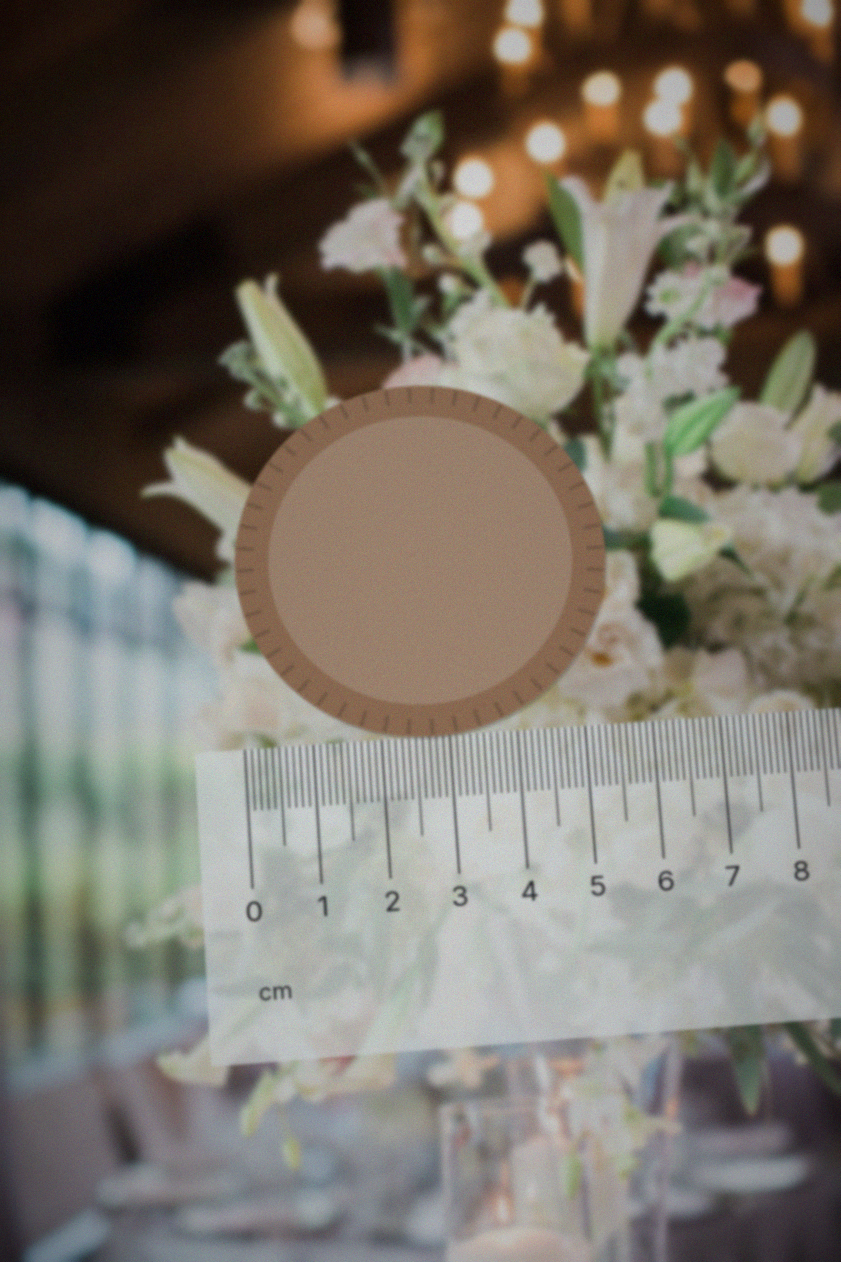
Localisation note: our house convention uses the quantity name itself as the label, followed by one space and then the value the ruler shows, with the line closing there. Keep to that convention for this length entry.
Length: 5.5 cm
